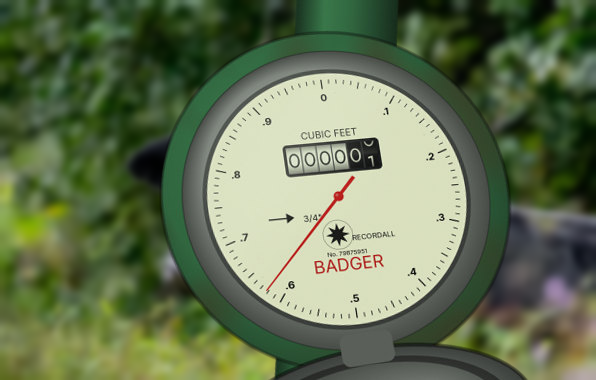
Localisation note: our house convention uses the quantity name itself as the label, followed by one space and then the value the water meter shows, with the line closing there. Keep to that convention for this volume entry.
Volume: 0.62 ft³
